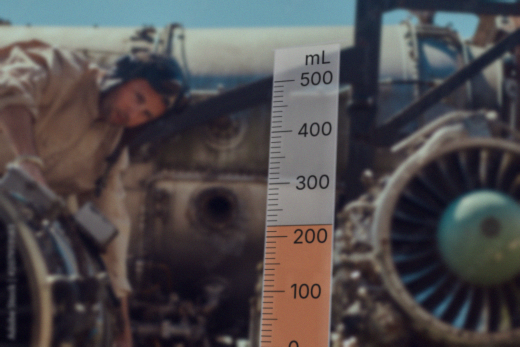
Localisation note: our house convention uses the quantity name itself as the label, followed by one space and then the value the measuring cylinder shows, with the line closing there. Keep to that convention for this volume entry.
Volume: 220 mL
